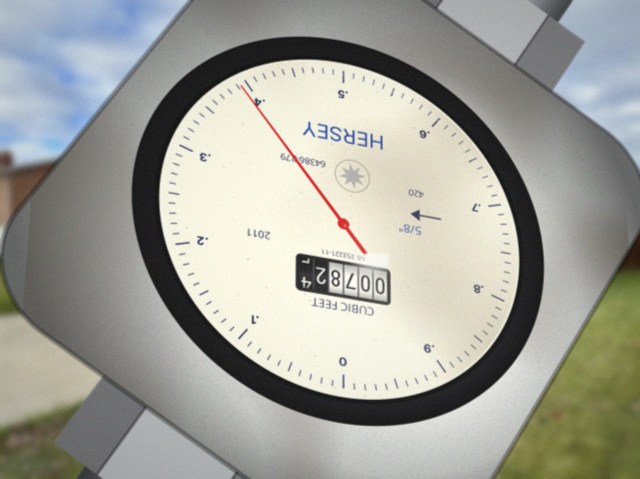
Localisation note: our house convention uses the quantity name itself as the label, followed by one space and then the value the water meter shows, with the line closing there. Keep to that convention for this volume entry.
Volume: 7824.39 ft³
